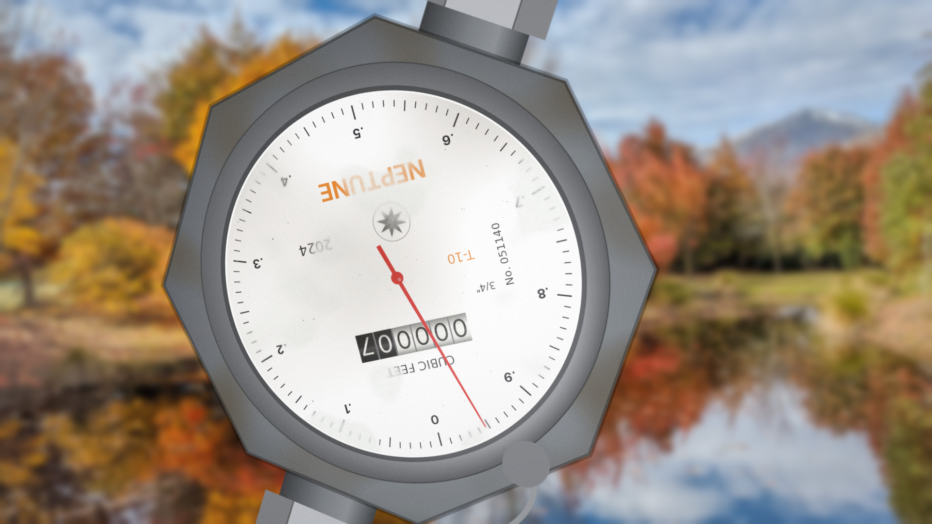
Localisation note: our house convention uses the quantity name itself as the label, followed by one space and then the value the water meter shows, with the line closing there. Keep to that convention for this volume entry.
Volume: 6.95 ft³
